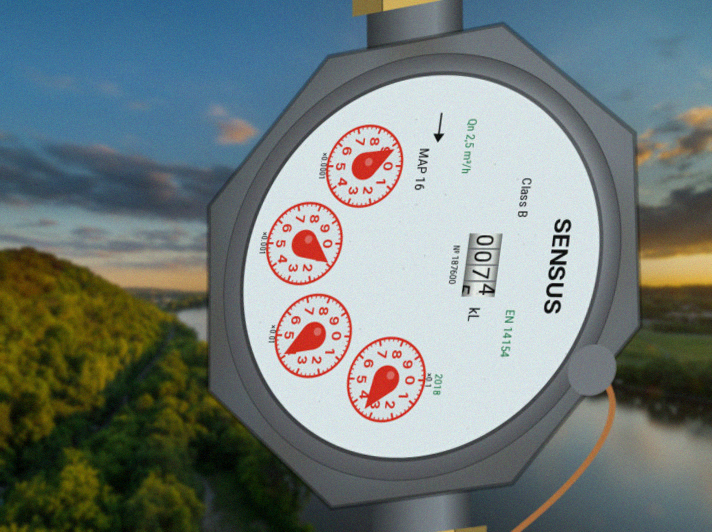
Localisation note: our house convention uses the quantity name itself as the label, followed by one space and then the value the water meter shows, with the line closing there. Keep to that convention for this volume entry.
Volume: 74.3409 kL
